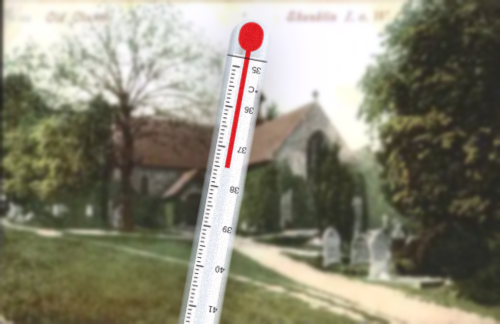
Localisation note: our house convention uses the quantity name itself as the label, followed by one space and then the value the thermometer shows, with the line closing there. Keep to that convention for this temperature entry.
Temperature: 37.5 °C
